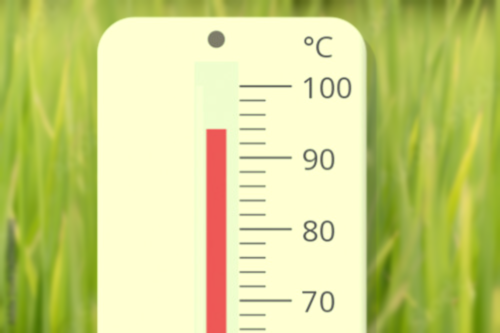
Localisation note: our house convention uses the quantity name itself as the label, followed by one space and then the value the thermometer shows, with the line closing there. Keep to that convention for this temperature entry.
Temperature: 94 °C
